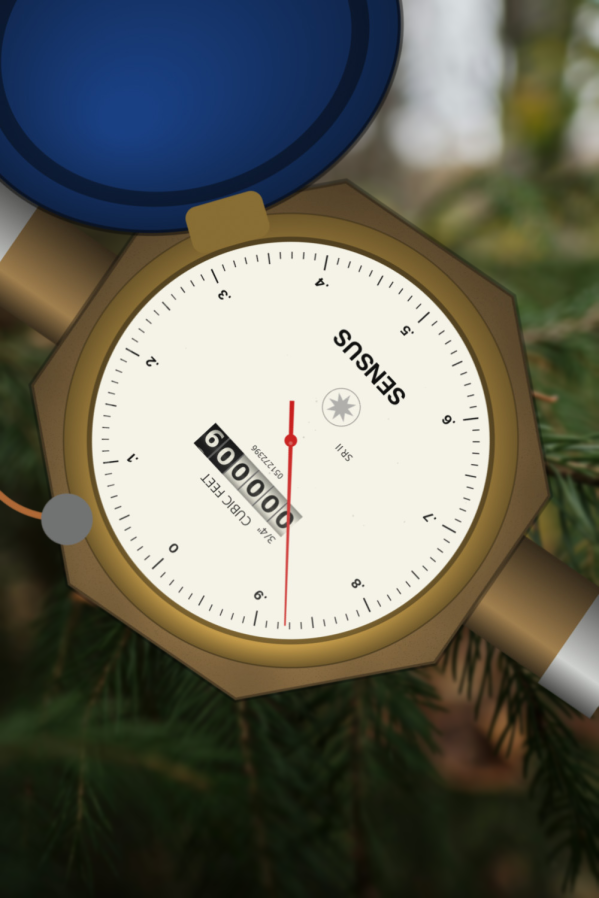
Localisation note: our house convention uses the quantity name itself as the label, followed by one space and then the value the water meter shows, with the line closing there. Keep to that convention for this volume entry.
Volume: 8.87 ft³
